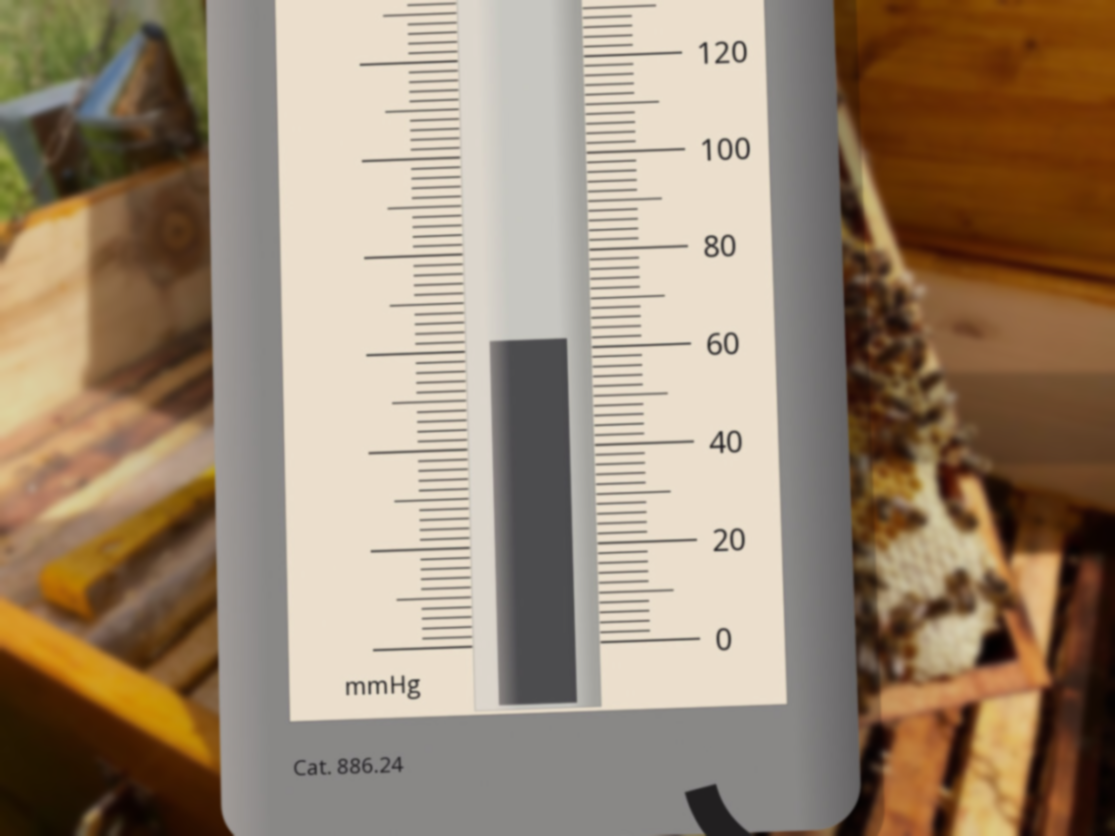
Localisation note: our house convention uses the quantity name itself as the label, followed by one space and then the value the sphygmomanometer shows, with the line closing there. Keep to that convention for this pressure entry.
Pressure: 62 mmHg
